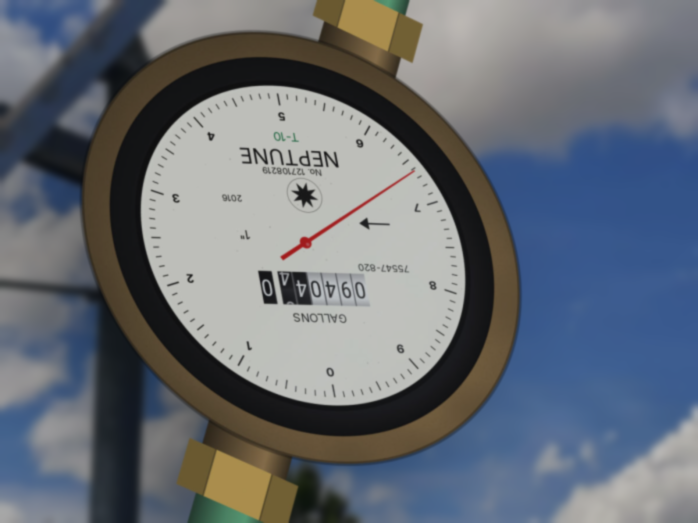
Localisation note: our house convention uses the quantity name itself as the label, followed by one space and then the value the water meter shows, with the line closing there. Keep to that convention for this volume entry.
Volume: 940436.6 gal
